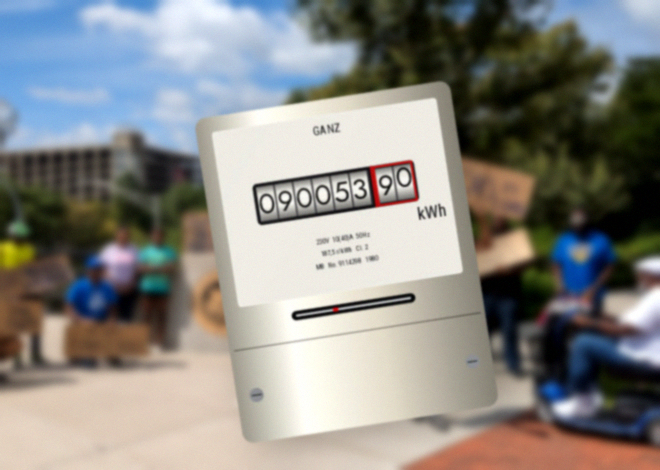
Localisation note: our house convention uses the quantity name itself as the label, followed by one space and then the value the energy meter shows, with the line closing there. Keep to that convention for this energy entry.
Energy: 90053.90 kWh
